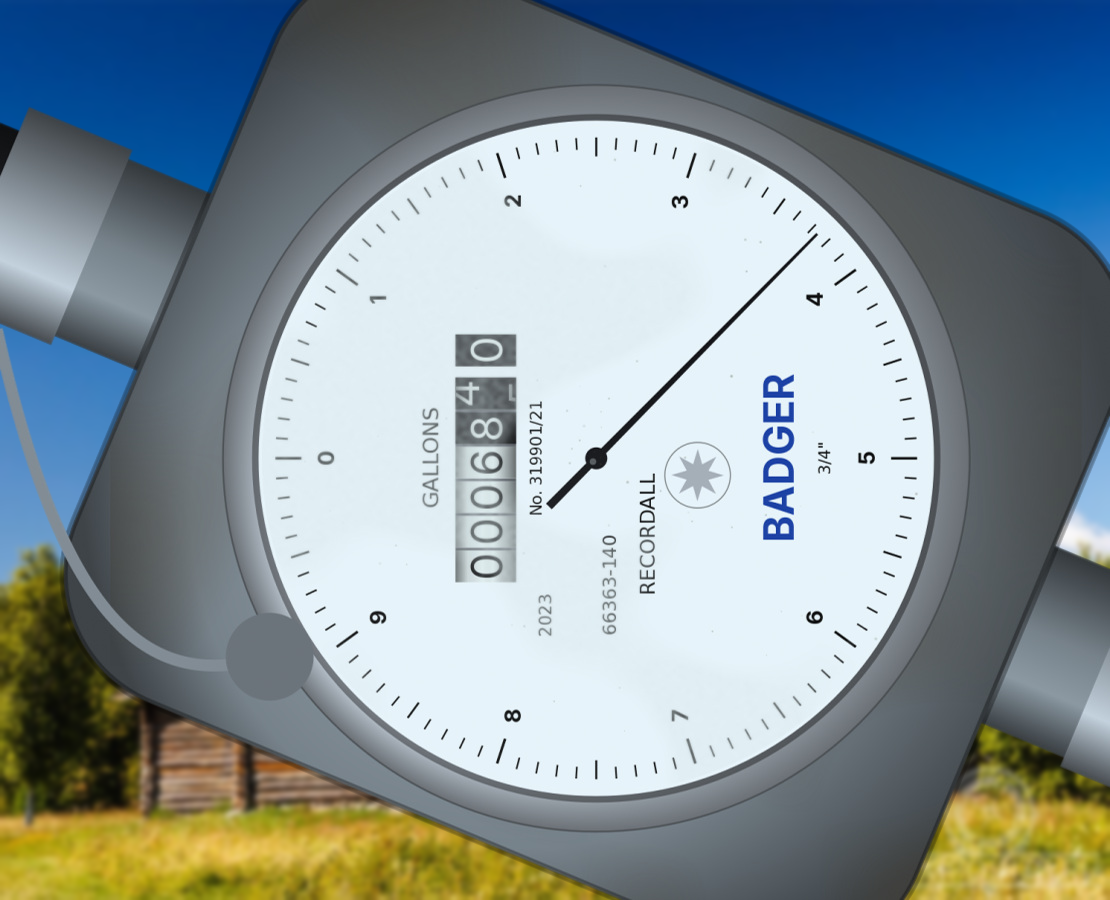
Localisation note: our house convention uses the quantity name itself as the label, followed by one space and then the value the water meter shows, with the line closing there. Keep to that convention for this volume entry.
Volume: 6843.7 gal
